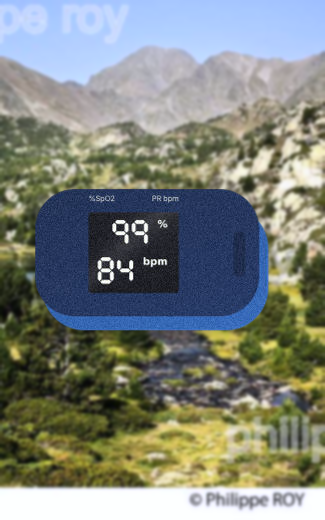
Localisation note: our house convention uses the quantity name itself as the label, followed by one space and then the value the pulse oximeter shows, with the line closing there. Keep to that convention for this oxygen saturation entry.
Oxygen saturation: 99 %
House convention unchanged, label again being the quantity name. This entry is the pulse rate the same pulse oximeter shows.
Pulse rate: 84 bpm
